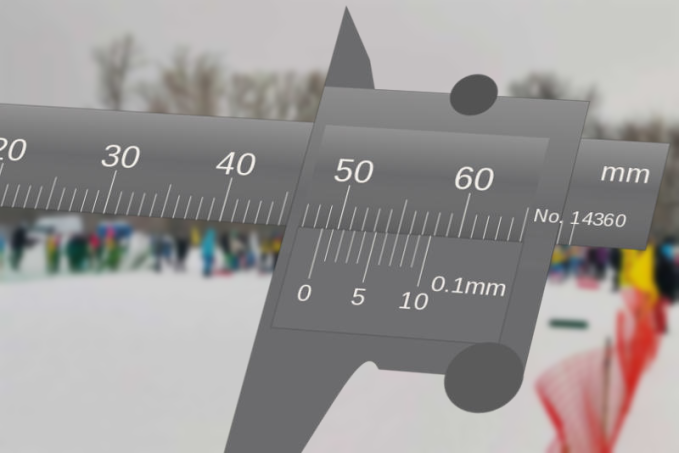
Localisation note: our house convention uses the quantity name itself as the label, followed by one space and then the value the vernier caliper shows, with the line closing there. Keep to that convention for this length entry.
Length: 48.7 mm
